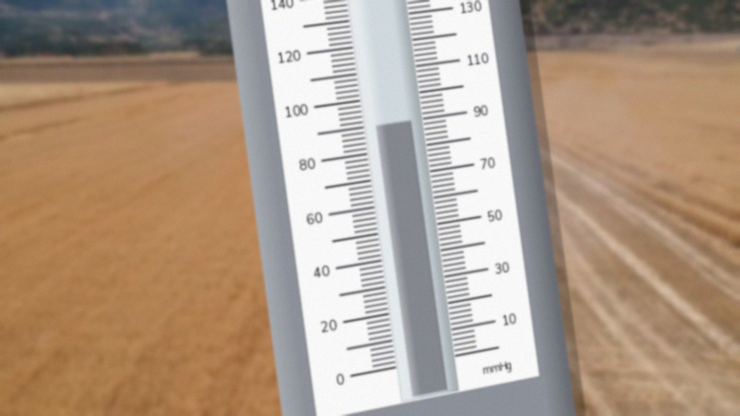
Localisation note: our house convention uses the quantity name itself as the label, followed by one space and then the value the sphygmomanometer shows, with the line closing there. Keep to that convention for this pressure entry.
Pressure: 90 mmHg
